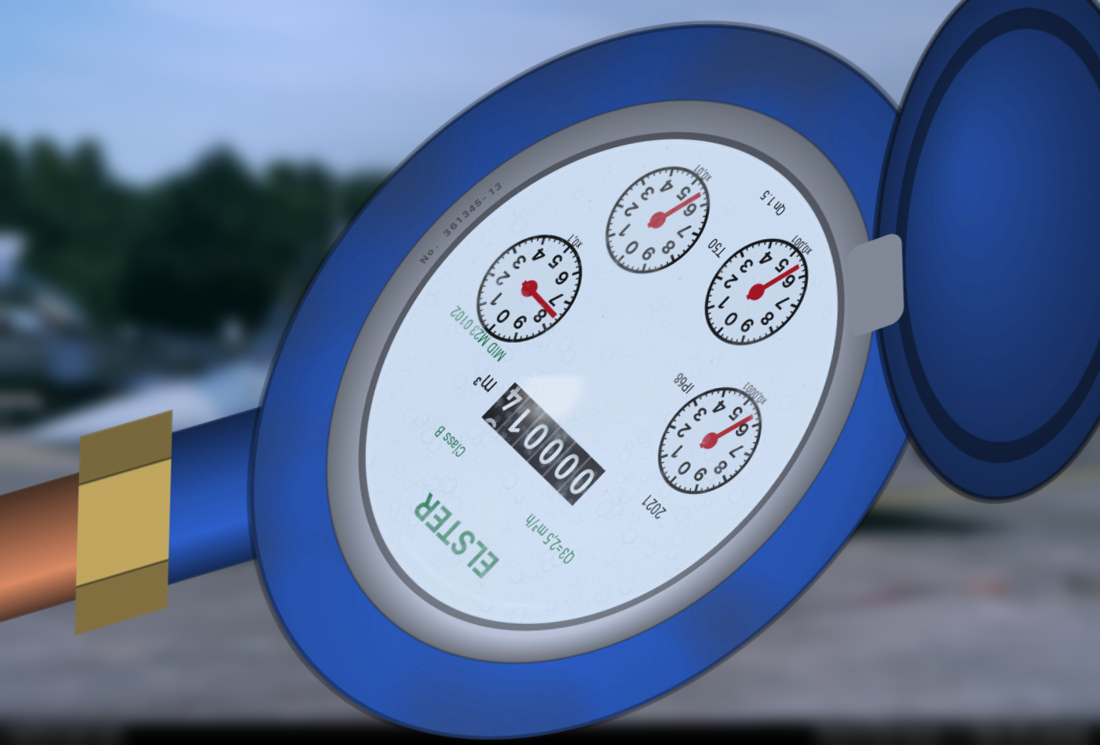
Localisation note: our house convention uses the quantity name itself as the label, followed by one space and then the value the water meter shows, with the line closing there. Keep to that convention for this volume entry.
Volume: 13.7555 m³
